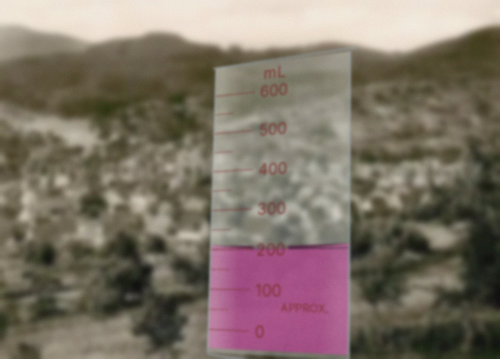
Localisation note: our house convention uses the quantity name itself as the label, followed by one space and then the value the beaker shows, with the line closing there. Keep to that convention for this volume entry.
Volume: 200 mL
